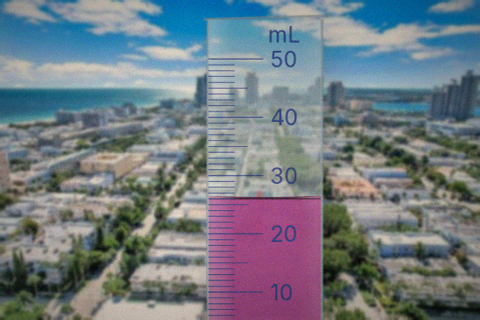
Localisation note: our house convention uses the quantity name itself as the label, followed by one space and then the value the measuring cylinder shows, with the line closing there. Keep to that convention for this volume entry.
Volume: 26 mL
